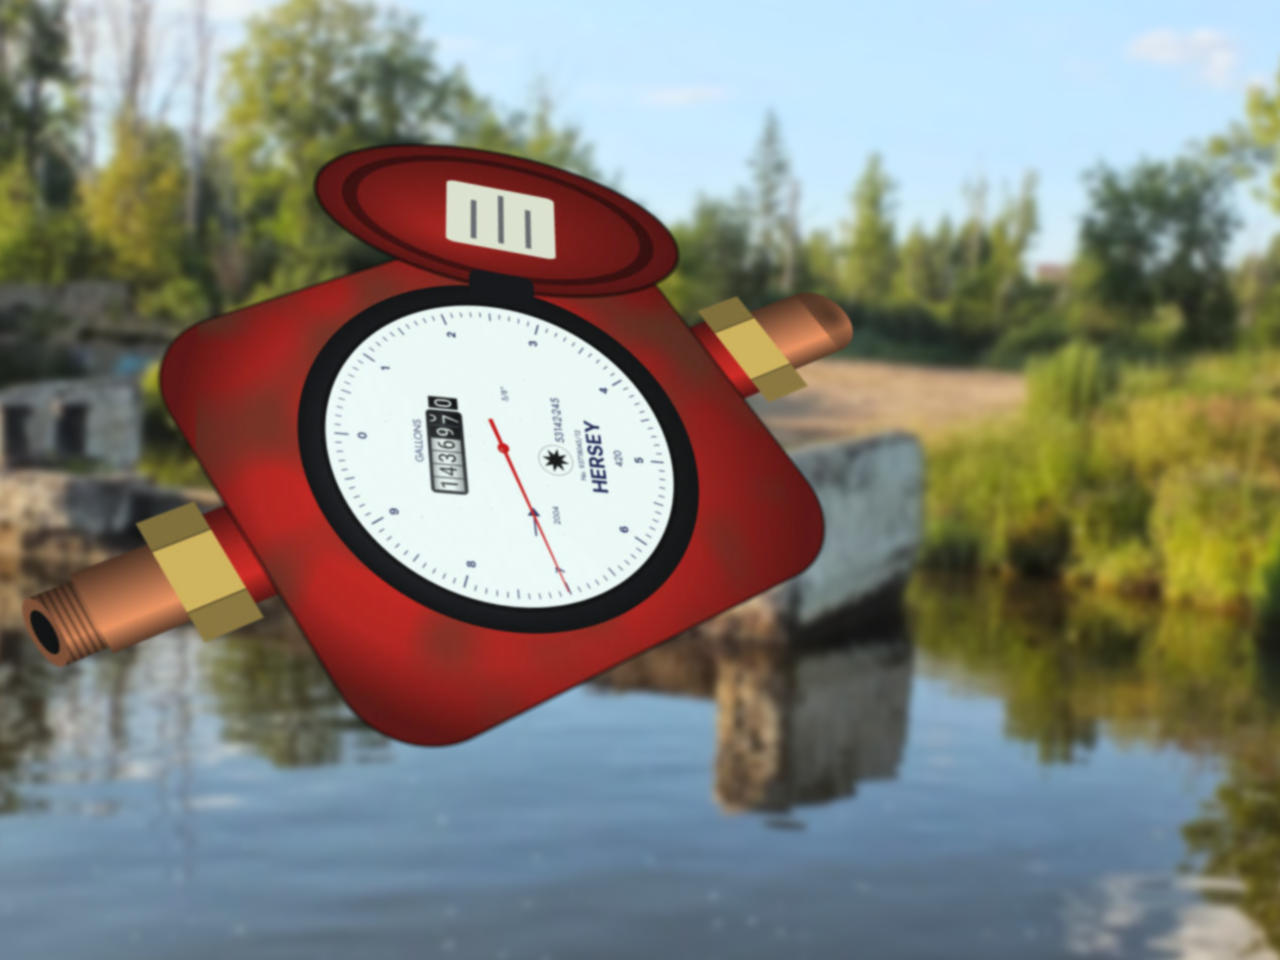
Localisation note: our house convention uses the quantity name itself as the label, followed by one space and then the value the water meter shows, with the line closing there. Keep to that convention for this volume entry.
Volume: 1436967.0 gal
